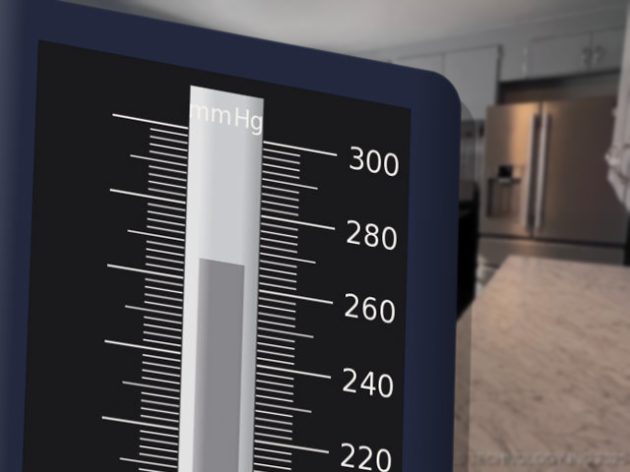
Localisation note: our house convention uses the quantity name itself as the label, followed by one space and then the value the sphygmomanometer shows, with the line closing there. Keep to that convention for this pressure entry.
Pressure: 266 mmHg
